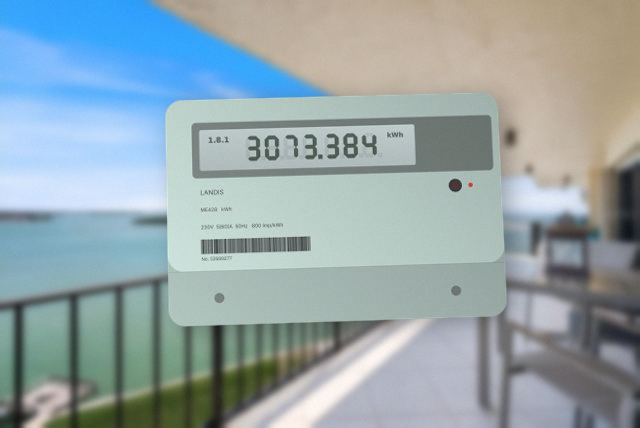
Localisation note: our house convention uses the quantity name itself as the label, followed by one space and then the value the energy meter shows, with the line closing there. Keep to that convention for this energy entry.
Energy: 3073.384 kWh
